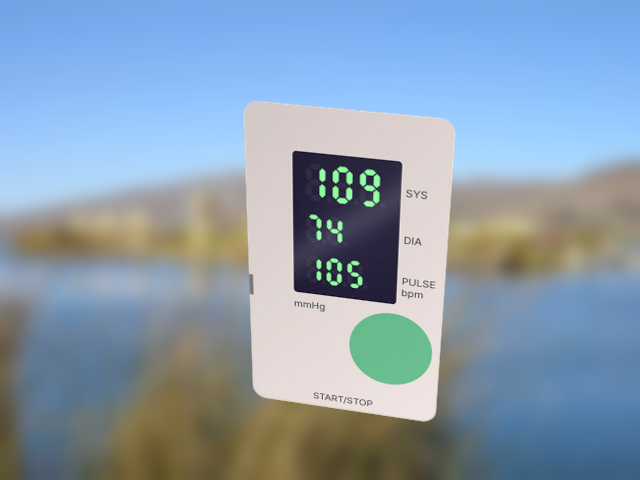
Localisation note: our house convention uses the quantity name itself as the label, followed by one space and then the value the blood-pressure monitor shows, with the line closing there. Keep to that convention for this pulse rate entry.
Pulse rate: 105 bpm
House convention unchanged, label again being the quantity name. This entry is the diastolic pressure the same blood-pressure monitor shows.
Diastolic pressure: 74 mmHg
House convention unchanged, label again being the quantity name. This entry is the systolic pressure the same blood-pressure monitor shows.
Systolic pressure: 109 mmHg
